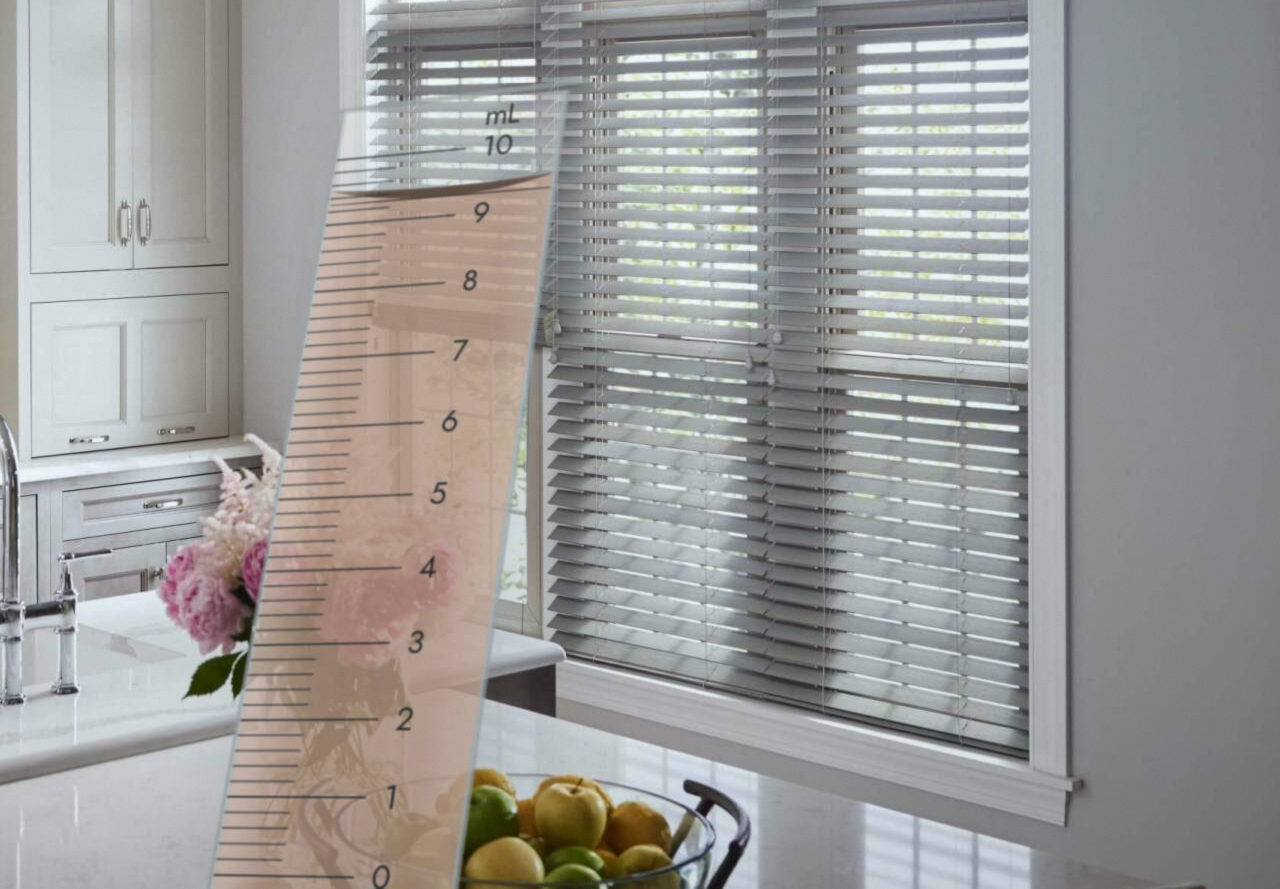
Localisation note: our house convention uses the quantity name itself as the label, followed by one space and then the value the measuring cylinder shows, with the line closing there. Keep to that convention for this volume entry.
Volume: 9.3 mL
